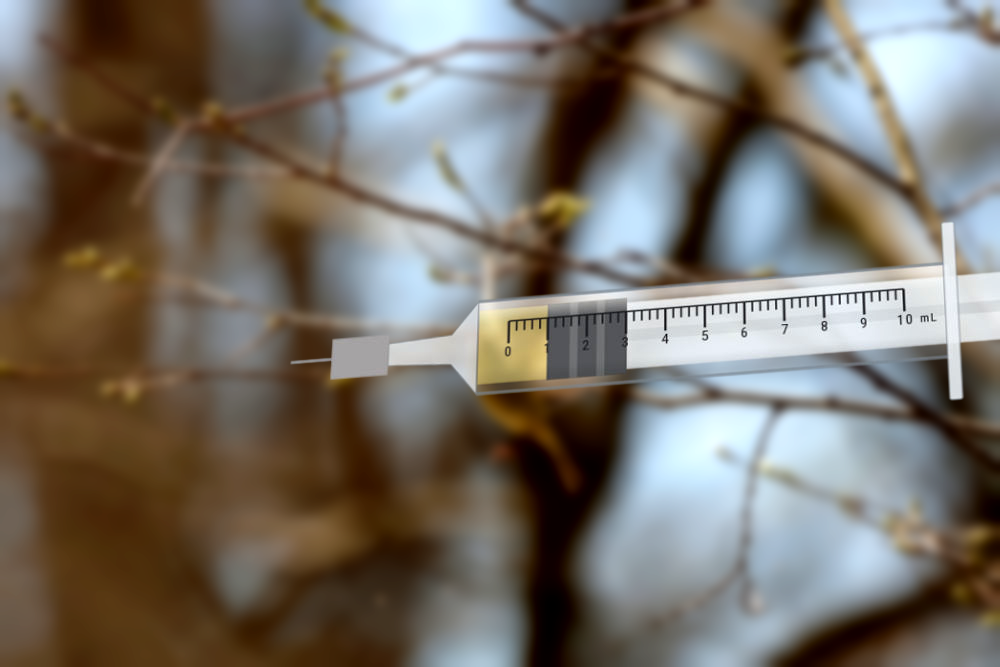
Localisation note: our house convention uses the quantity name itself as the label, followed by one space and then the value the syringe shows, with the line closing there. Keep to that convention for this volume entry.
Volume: 1 mL
